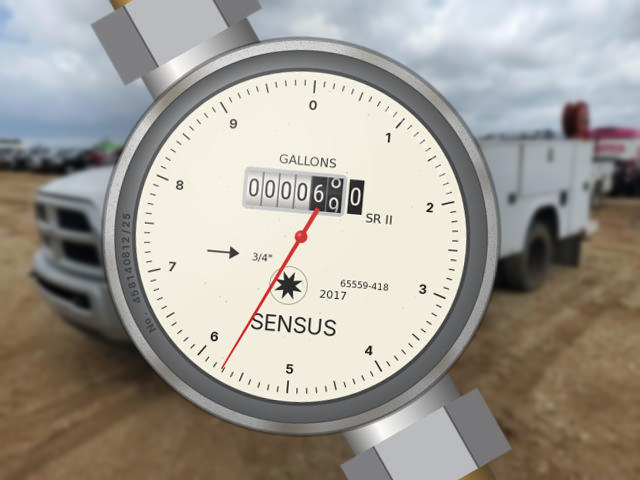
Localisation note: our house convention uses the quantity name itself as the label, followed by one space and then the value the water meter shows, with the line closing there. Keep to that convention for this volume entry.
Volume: 685.7 gal
